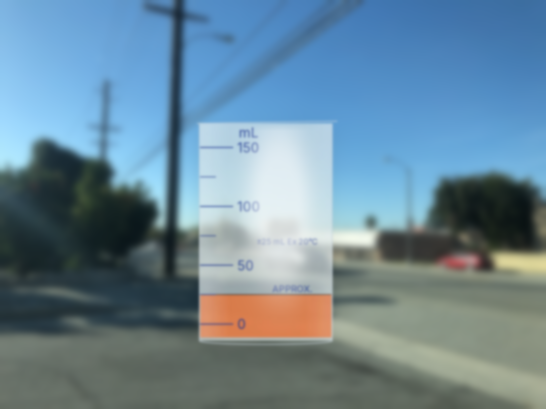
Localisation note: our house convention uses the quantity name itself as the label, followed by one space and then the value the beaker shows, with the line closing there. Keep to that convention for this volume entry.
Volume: 25 mL
